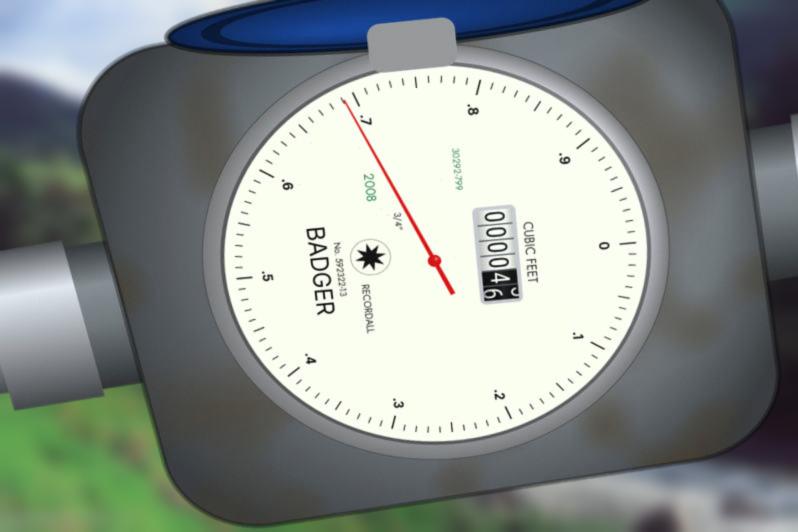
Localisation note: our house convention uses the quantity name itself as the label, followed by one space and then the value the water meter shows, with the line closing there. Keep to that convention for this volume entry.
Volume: 45.69 ft³
